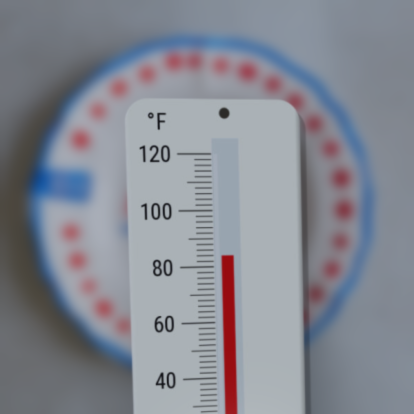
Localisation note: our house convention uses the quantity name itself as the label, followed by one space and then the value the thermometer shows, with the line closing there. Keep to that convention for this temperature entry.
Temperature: 84 °F
